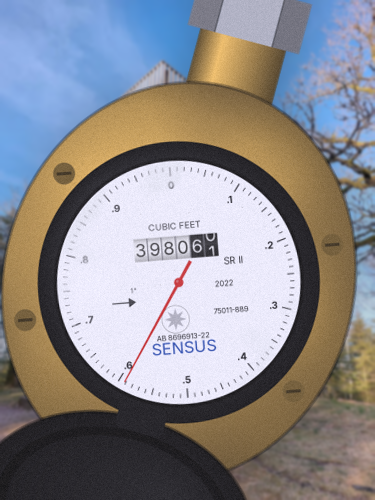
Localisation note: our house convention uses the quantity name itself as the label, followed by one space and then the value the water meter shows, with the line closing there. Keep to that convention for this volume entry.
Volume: 398060.59 ft³
